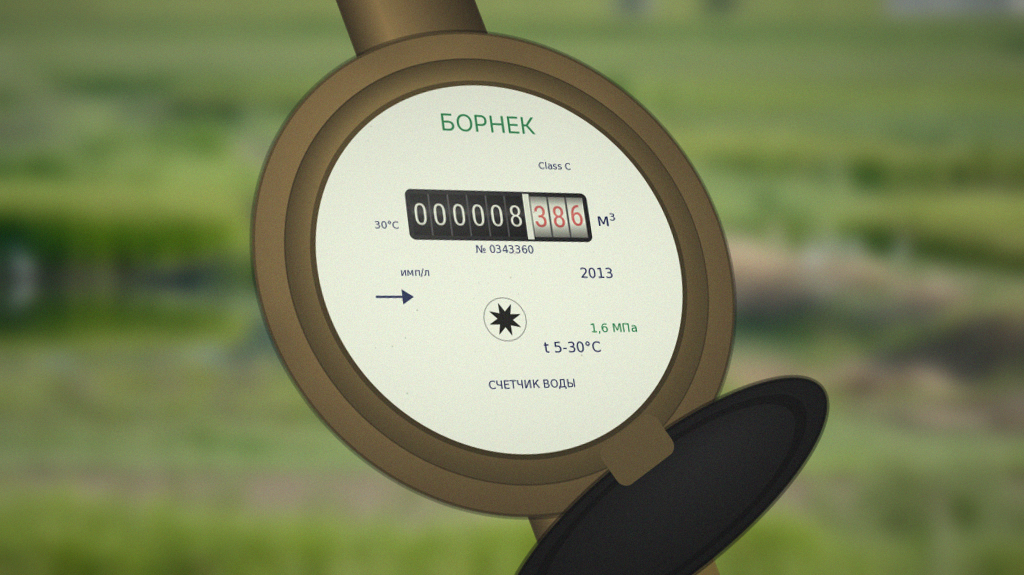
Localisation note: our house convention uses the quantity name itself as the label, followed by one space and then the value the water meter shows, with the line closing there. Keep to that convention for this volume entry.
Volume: 8.386 m³
